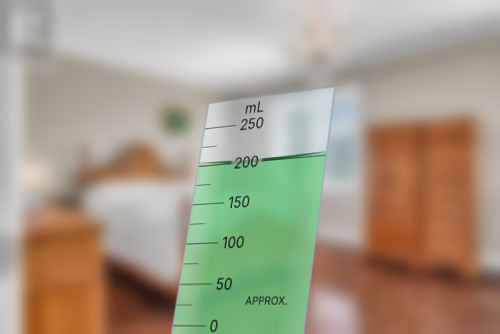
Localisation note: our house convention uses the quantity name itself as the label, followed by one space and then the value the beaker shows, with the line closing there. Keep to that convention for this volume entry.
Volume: 200 mL
